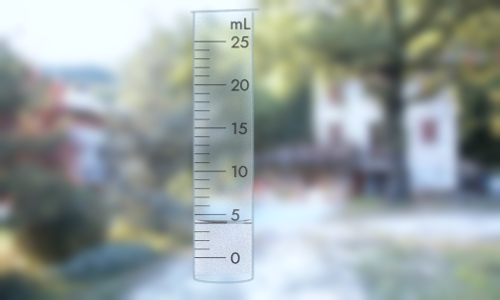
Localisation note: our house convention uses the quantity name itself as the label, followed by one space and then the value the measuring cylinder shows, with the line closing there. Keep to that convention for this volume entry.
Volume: 4 mL
